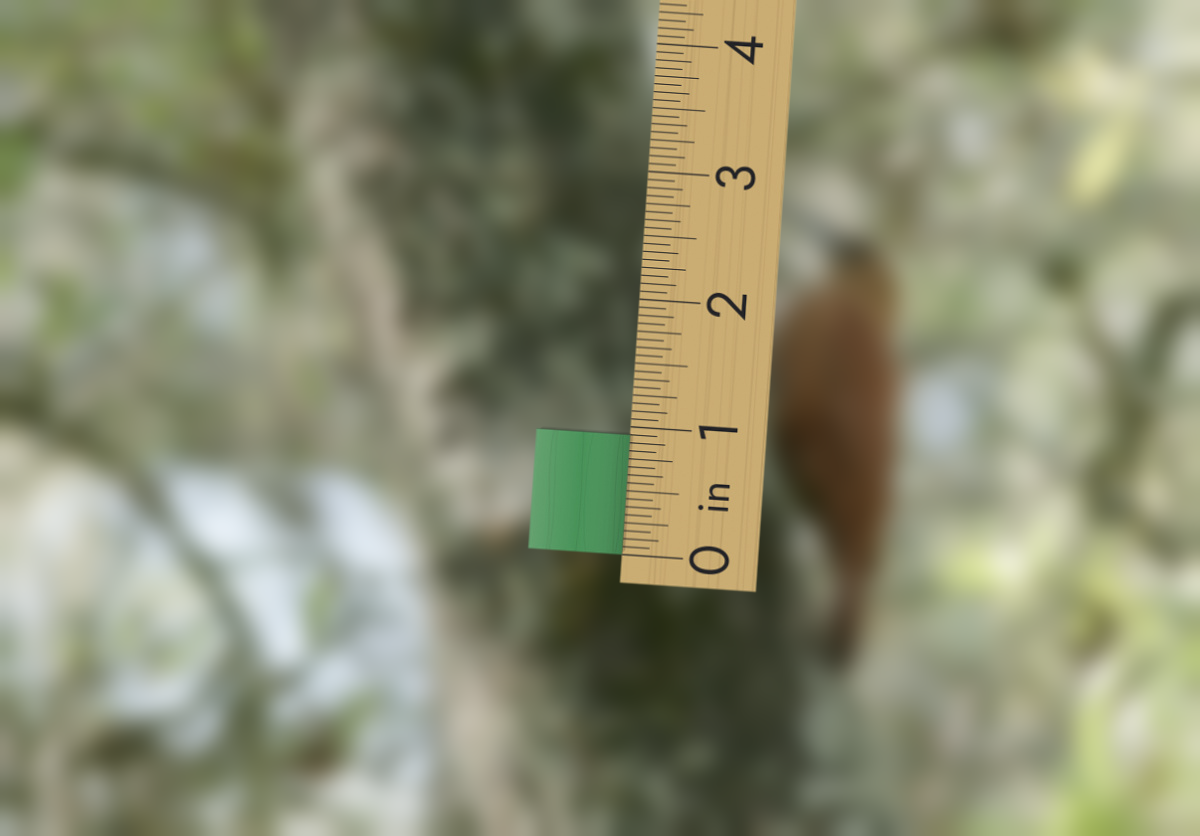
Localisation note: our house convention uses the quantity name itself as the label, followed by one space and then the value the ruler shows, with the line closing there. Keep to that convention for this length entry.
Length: 0.9375 in
